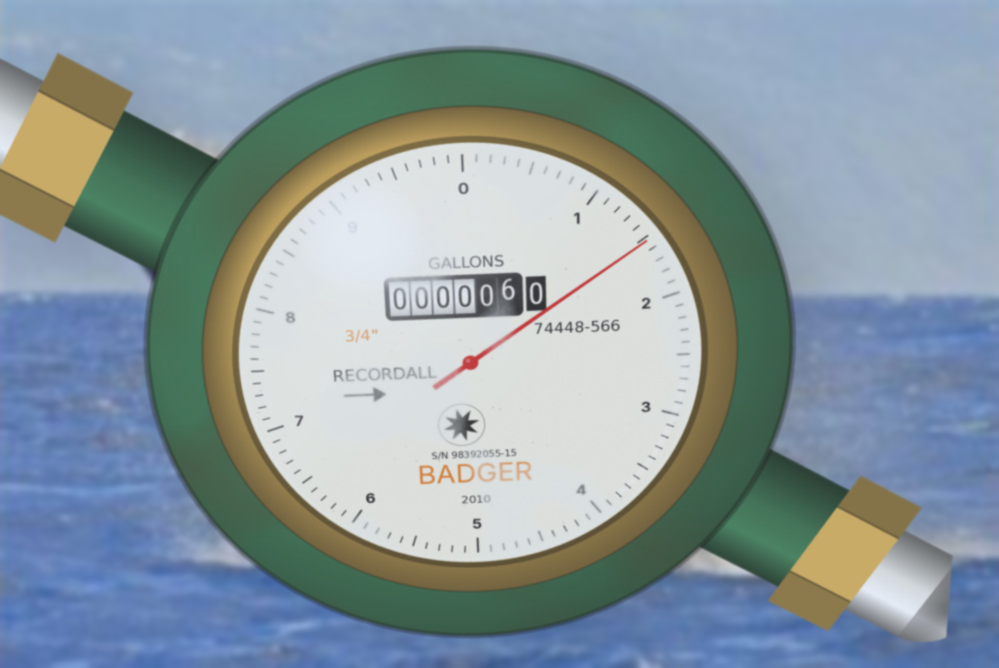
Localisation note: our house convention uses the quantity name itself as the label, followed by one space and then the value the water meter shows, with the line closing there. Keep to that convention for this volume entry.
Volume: 61.5 gal
